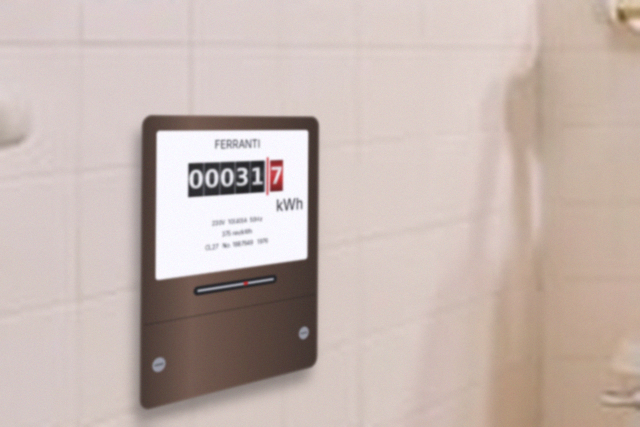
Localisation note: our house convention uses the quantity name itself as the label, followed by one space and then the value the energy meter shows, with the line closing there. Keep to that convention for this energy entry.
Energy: 31.7 kWh
